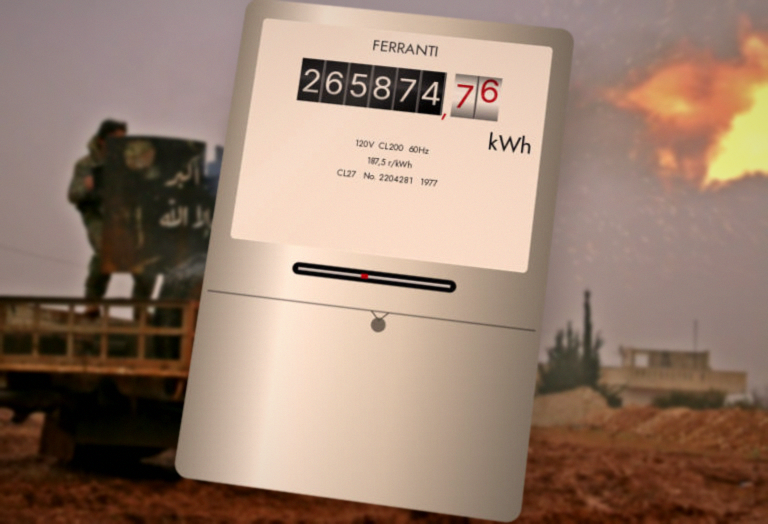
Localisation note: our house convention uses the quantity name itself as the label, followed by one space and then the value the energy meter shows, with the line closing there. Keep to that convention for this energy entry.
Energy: 265874.76 kWh
